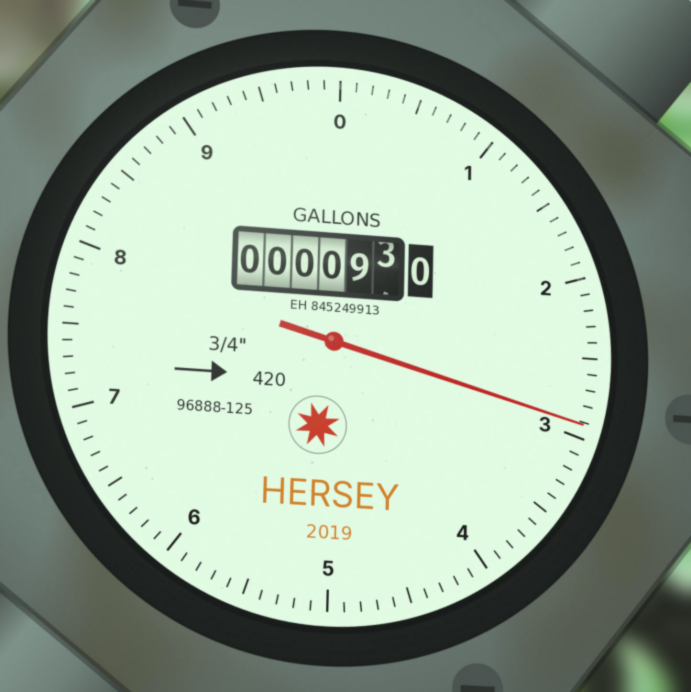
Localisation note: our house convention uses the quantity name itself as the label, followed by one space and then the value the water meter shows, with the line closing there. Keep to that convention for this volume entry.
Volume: 932.9 gal
